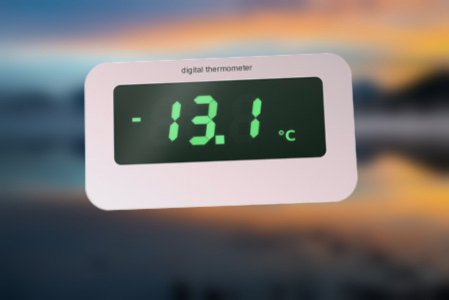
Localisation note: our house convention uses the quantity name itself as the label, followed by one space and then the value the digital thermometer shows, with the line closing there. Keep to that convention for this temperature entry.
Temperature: -13.1 °C
